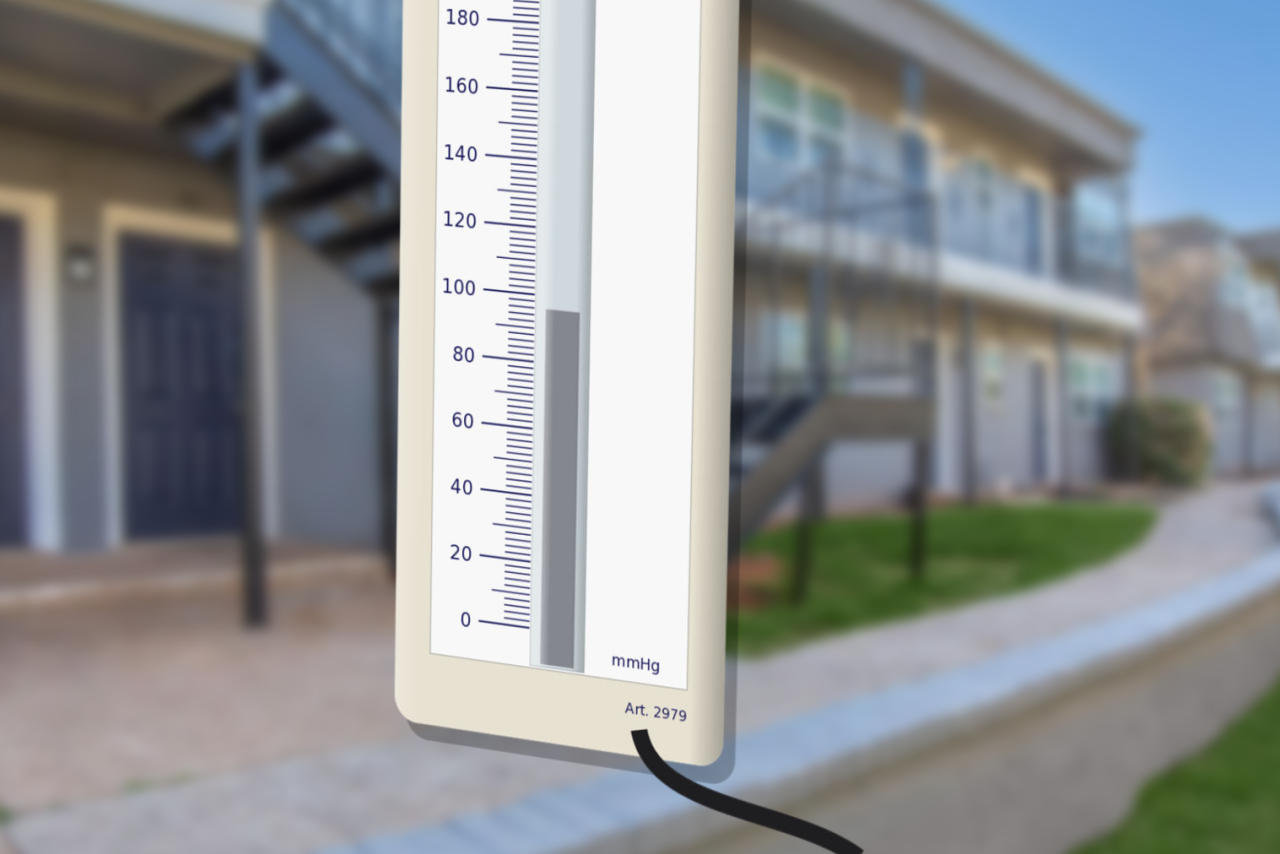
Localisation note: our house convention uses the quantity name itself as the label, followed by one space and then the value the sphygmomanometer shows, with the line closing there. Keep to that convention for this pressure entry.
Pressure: 96 mmHg
